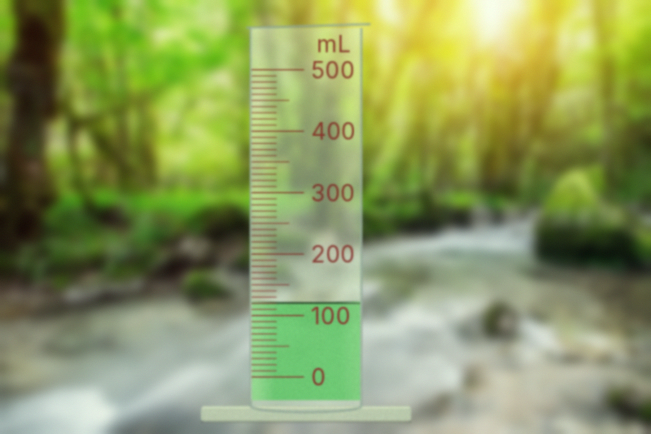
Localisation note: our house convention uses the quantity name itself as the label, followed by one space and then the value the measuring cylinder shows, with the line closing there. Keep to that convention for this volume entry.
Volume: 120 mL
